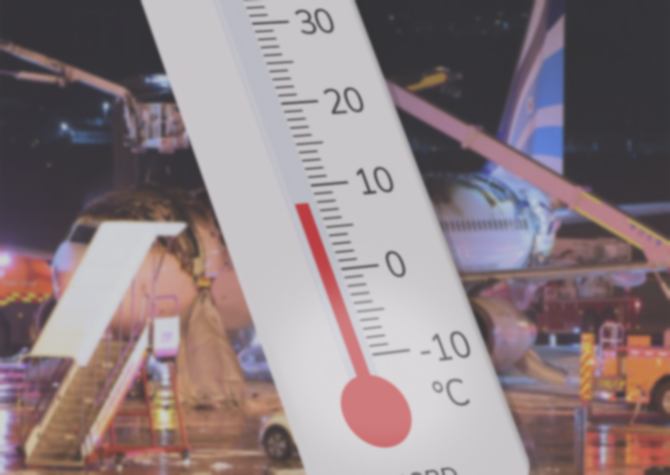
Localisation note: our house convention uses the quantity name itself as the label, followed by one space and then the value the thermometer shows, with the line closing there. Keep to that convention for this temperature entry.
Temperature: 8 °C
